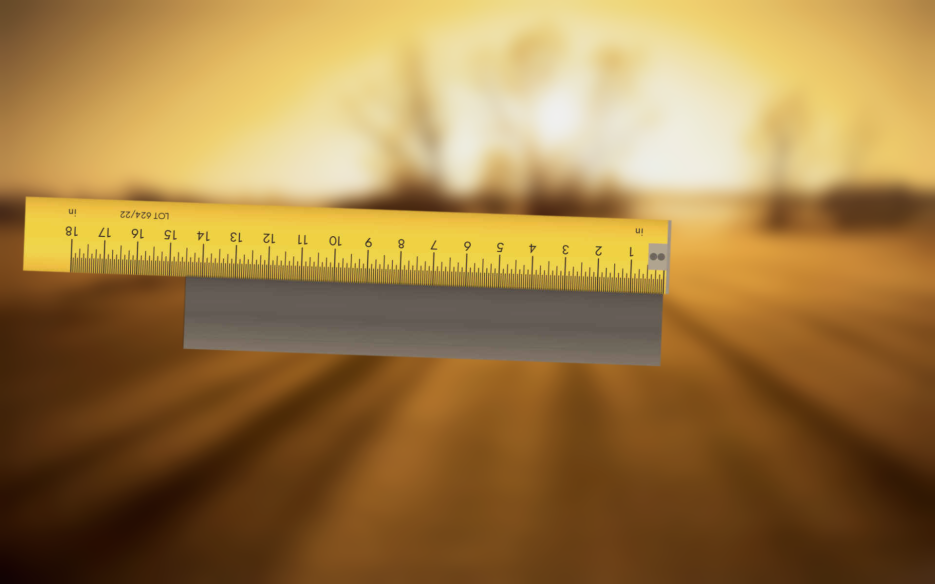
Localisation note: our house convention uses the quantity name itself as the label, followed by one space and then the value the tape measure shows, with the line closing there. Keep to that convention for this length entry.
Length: 14.5 in
